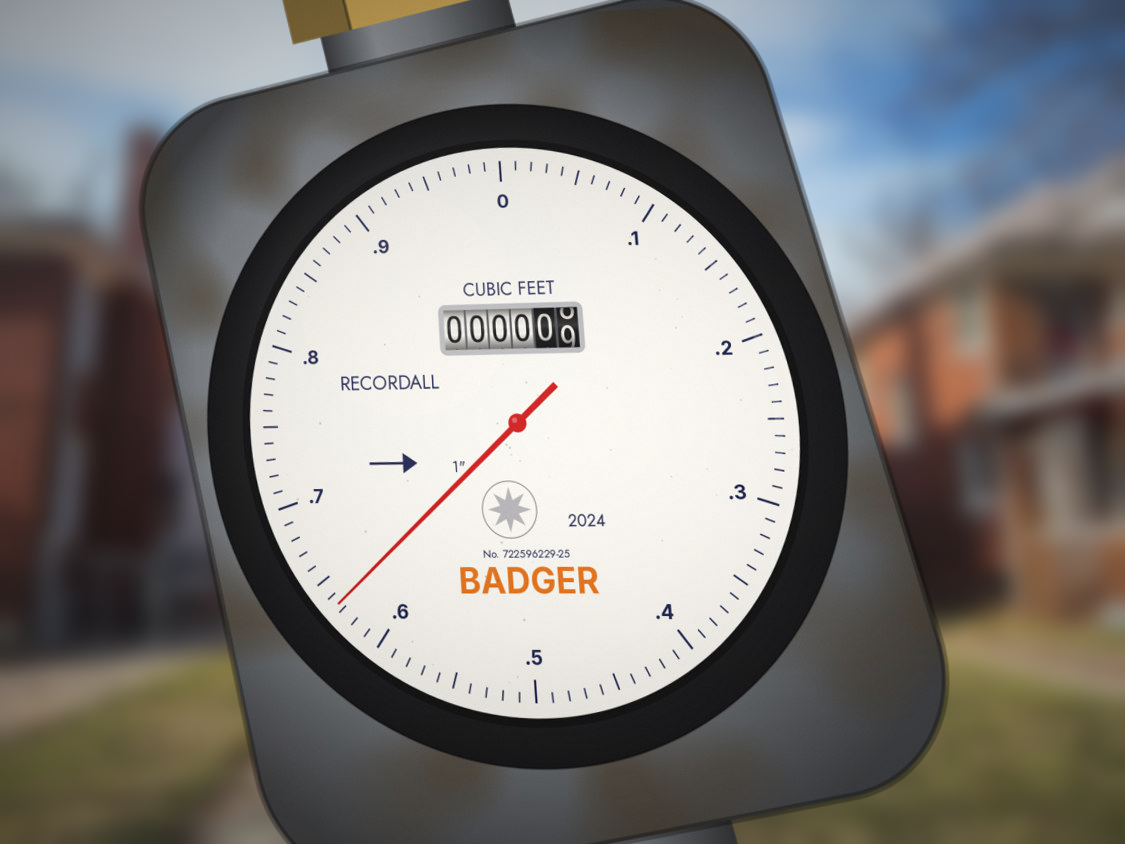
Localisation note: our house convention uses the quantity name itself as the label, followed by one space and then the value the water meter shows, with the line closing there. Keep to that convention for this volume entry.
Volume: 8.63 ft³
